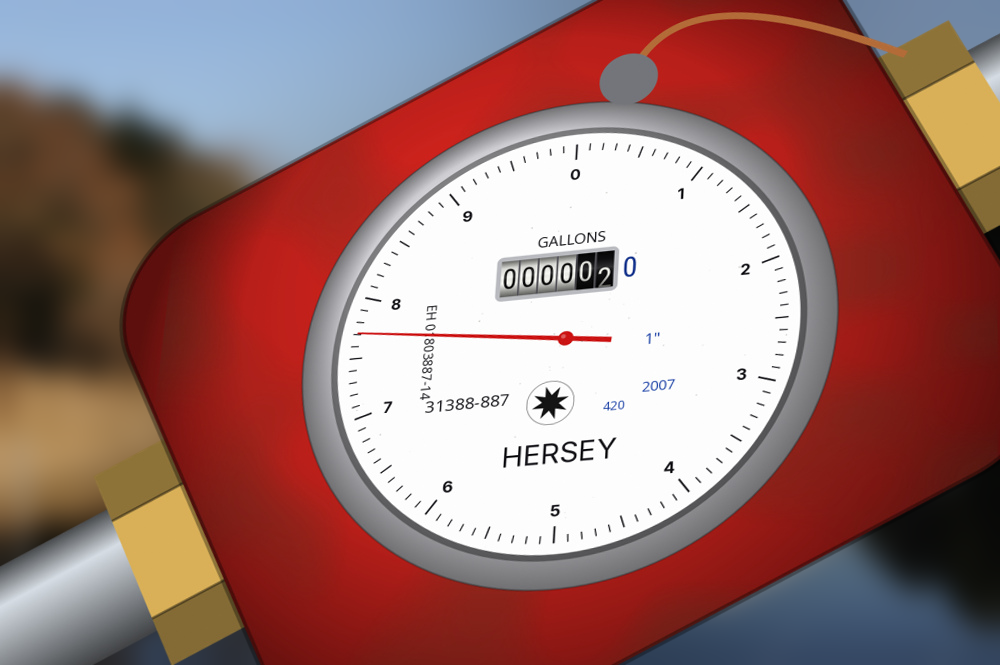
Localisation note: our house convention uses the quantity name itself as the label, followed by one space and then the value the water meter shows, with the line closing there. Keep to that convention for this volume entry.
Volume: 17.7 gal
